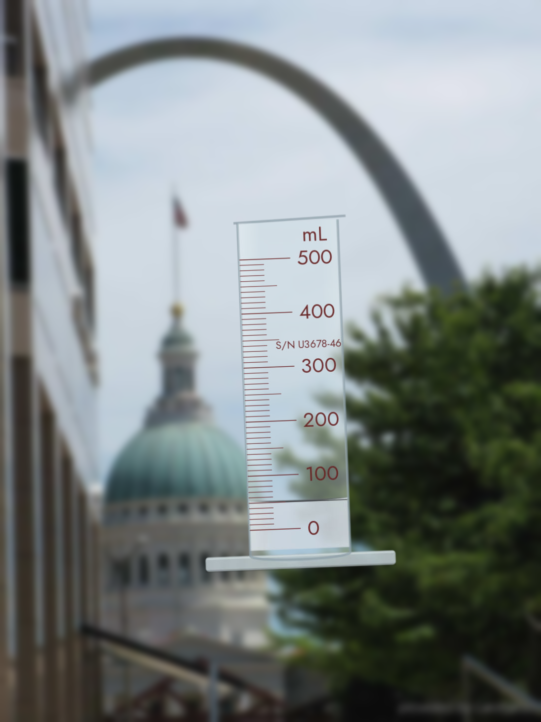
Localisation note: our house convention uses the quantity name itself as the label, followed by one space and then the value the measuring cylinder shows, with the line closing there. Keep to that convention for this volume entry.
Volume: 50 mL
